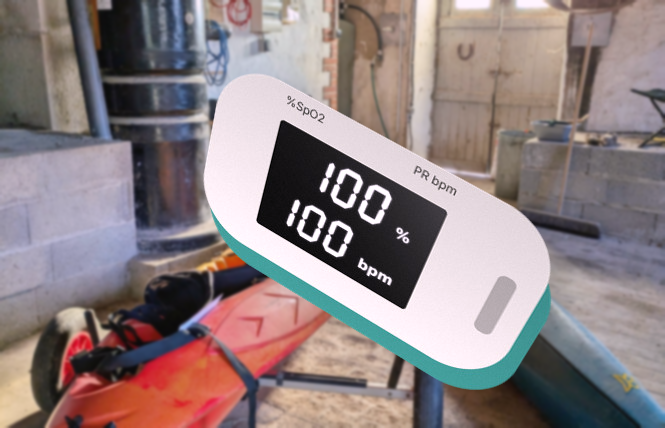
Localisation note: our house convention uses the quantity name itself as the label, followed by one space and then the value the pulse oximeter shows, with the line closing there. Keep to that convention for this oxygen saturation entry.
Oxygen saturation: 100 %
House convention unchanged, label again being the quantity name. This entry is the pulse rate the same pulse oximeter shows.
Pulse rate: 100 bpm
